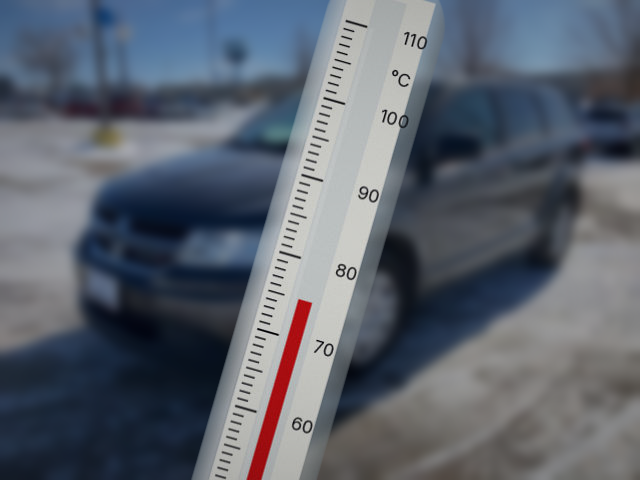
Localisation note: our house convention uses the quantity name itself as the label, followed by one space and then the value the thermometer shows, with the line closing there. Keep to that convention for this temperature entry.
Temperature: 75 °C
